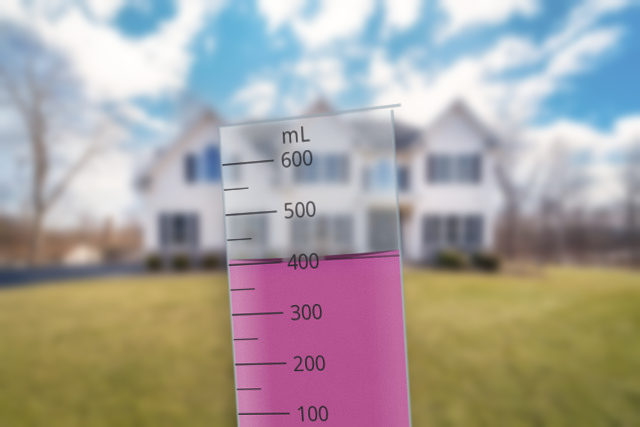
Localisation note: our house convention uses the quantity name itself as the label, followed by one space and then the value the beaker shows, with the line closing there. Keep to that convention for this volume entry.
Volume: 400 mL
